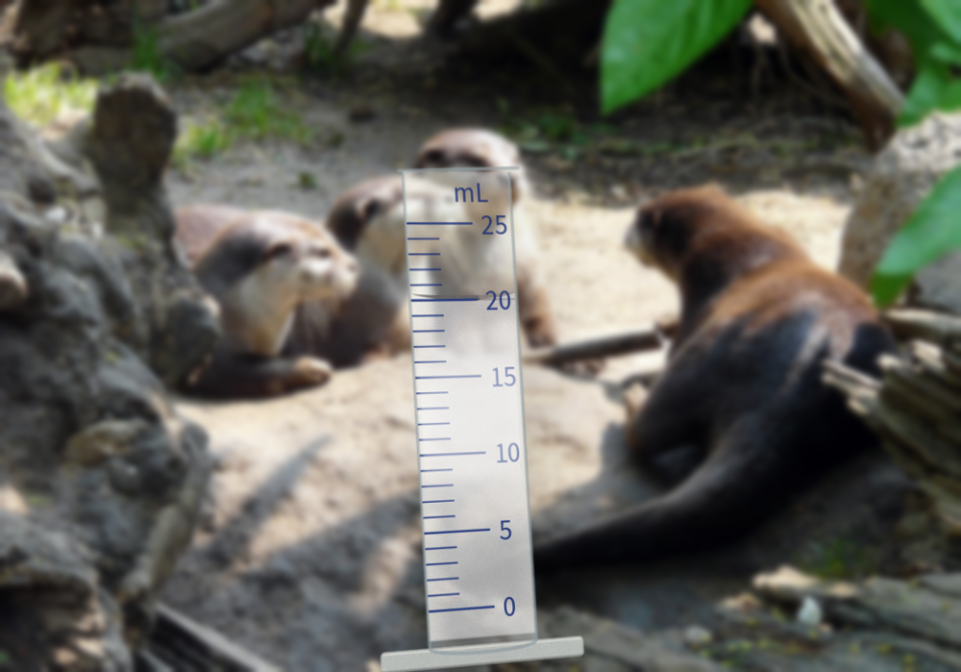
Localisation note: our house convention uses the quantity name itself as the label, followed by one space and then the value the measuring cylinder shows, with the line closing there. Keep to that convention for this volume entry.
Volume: 20 mL
